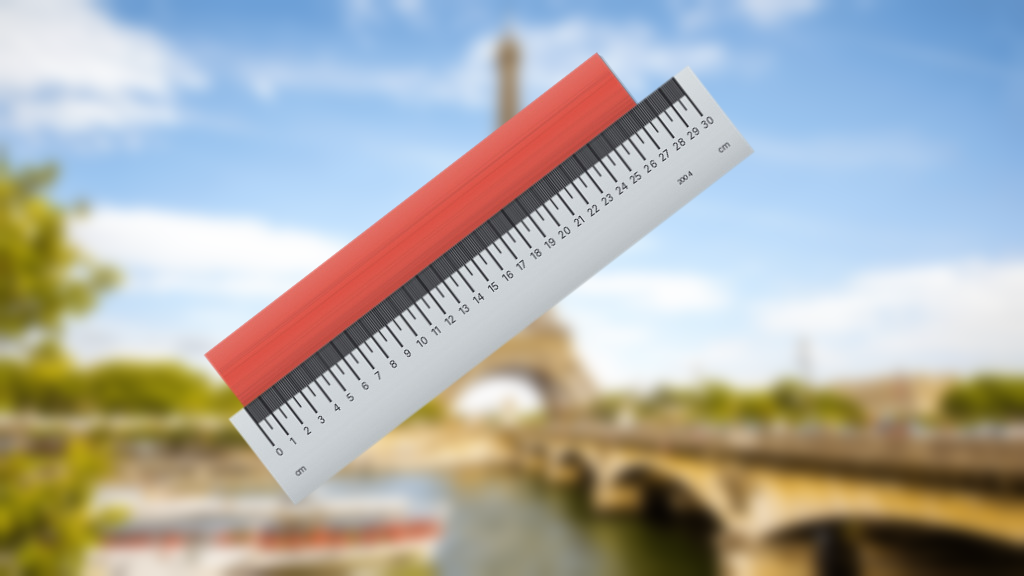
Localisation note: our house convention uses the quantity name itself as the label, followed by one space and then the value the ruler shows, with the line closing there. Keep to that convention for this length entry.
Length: 27.5 cm
